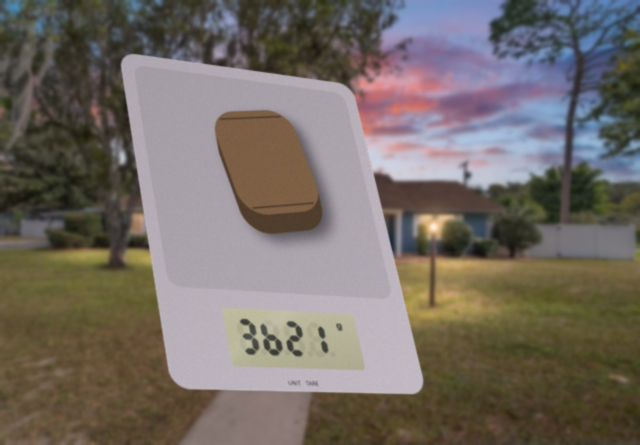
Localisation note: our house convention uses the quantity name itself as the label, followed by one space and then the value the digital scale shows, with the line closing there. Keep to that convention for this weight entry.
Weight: 3621 g
